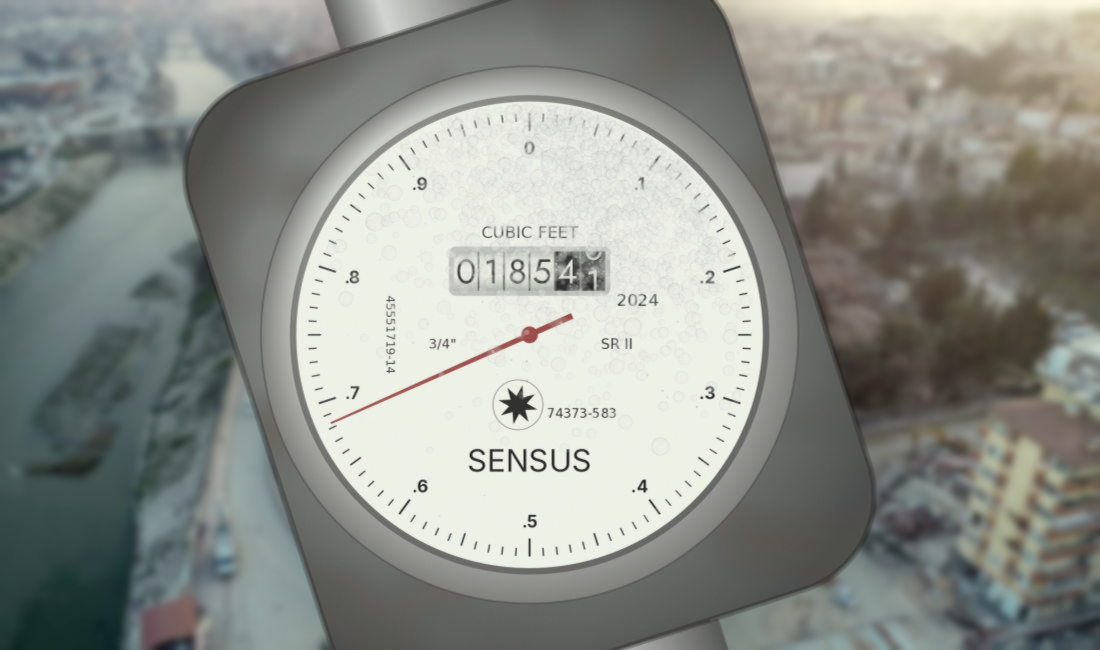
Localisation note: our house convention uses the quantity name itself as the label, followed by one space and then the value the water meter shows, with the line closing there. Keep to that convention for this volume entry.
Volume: 18540.68 ft³
